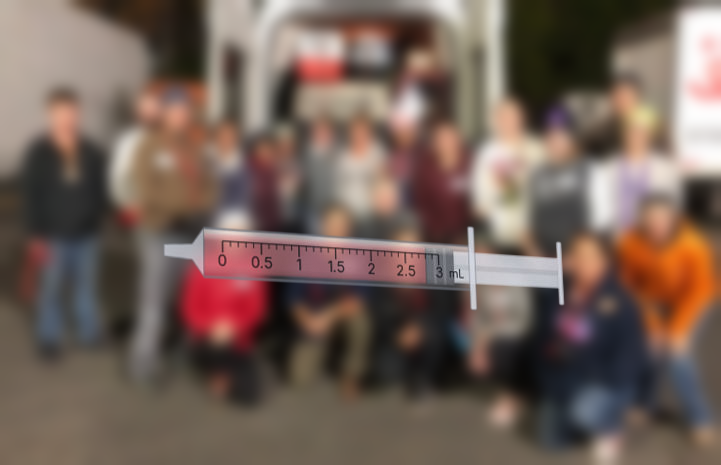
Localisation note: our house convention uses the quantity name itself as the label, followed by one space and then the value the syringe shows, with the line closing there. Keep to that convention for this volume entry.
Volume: 2.8 mL
